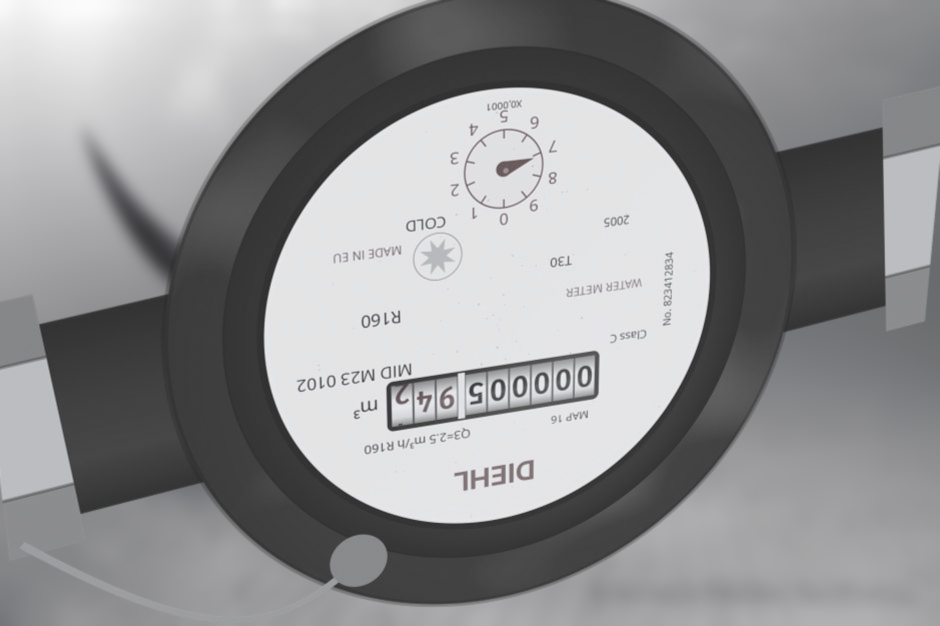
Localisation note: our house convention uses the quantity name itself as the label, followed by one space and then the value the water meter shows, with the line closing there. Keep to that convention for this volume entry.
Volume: 5.9417 m³
